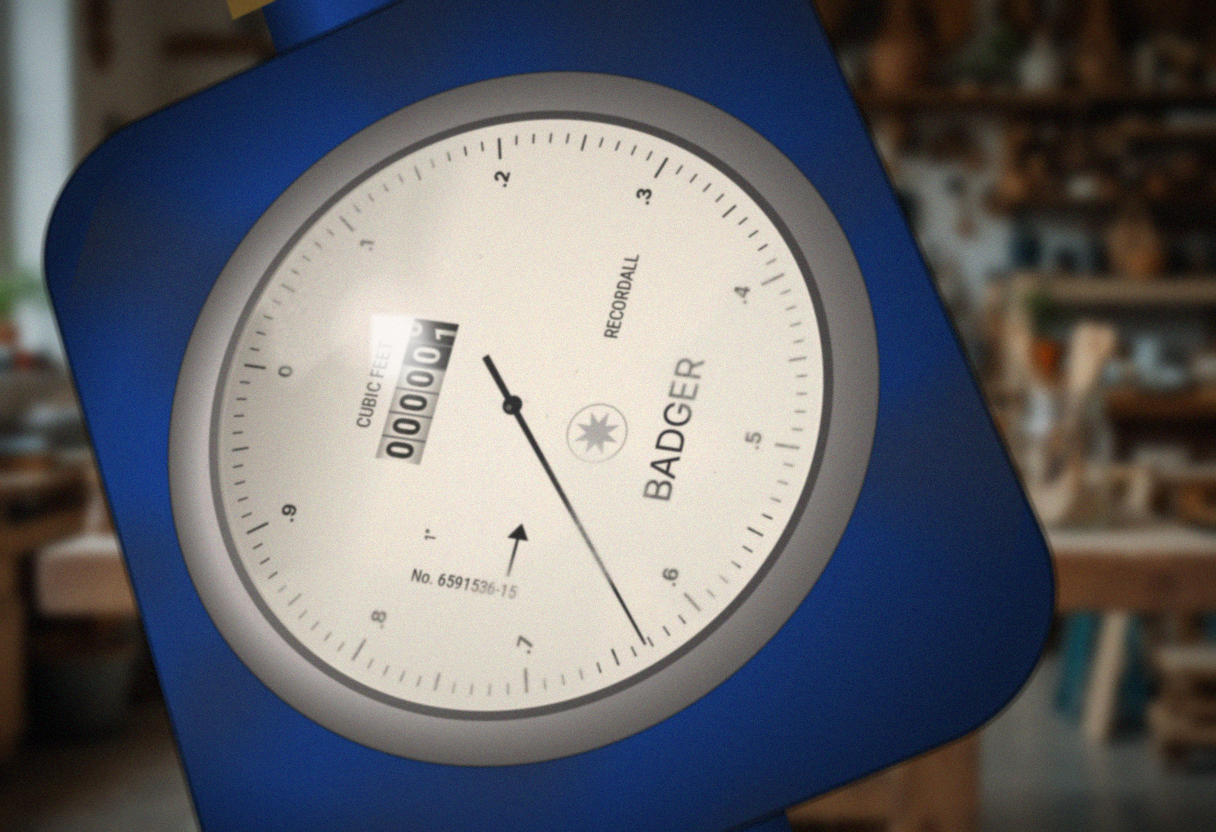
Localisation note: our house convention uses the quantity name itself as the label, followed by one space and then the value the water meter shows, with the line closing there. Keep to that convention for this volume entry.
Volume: 0.63 ft³
